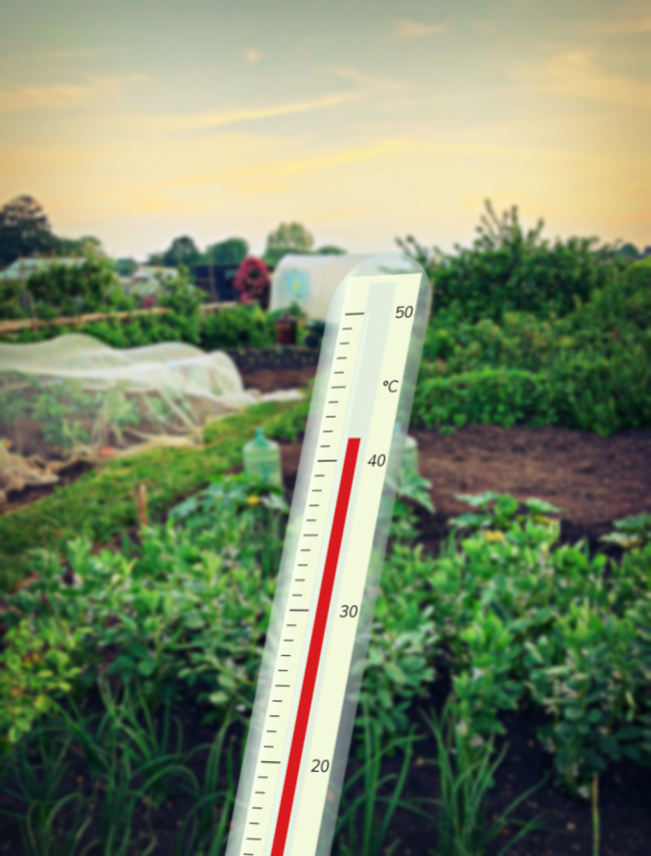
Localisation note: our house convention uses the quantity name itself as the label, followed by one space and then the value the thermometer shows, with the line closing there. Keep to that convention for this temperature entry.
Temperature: 41.5 °C
